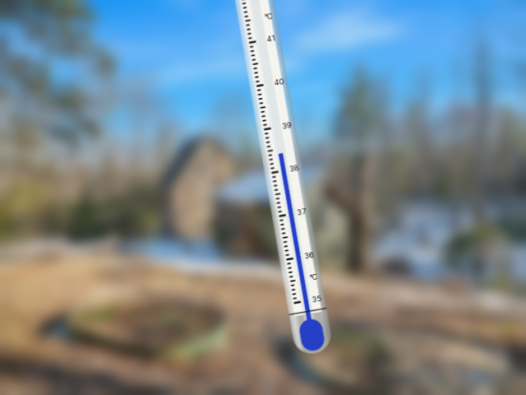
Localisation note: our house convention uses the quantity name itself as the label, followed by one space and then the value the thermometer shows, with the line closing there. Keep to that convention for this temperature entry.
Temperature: 38.4 °C
